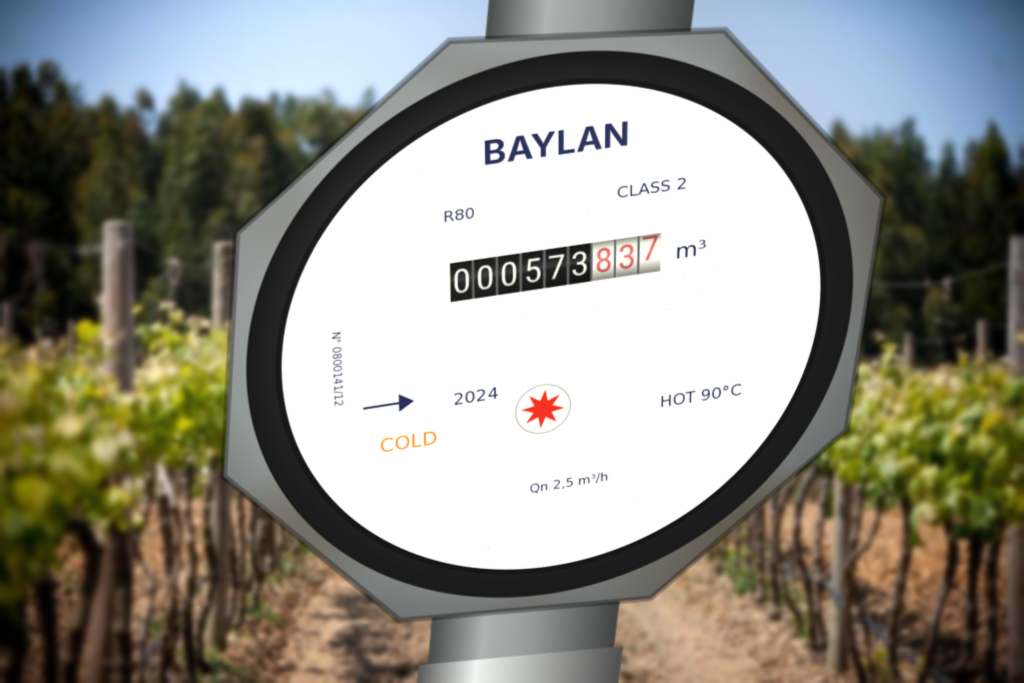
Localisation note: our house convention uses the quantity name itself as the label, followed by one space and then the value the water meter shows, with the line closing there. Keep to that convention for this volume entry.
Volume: 573.837 m³
